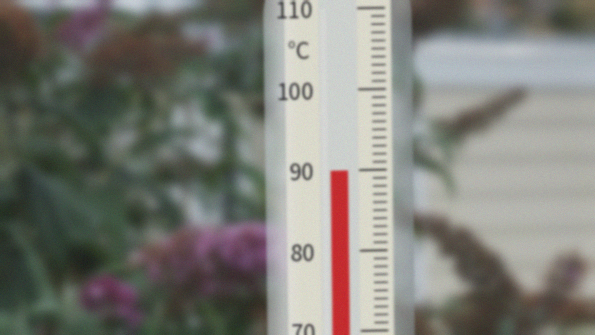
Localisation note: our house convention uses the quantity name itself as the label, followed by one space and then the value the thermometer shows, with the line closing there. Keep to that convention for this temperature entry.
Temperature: 90 °C
